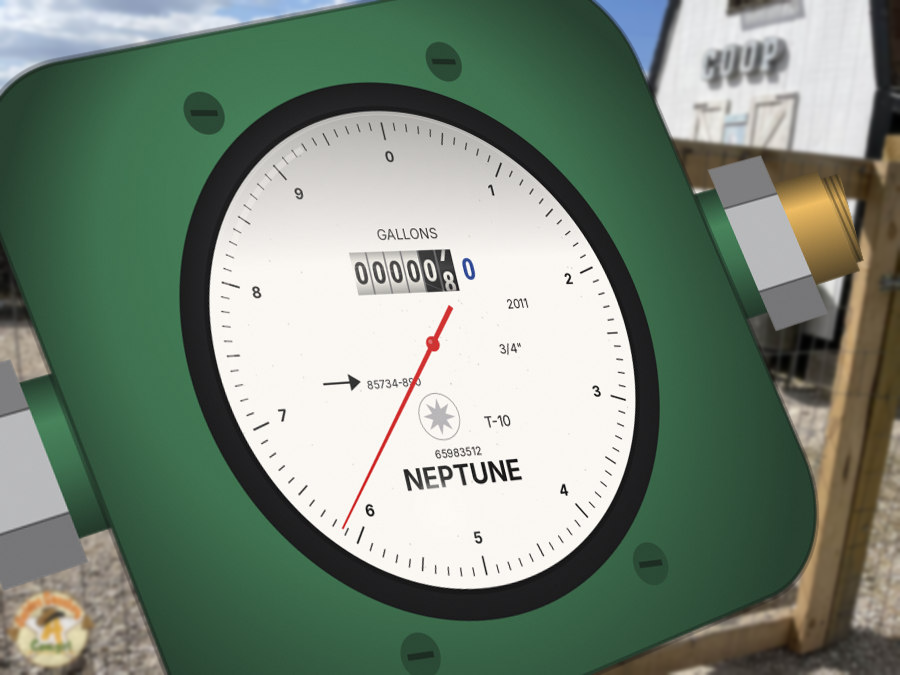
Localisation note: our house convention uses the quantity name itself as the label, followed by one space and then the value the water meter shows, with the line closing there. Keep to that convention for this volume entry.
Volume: 76.1 gal
